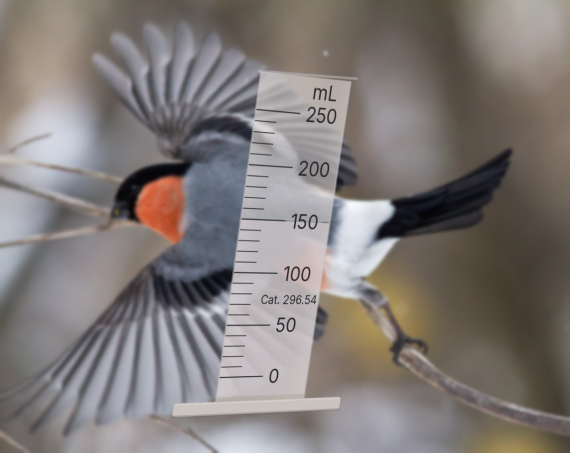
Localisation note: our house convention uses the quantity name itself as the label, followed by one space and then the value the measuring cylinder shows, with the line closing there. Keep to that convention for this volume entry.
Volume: 150 mL
